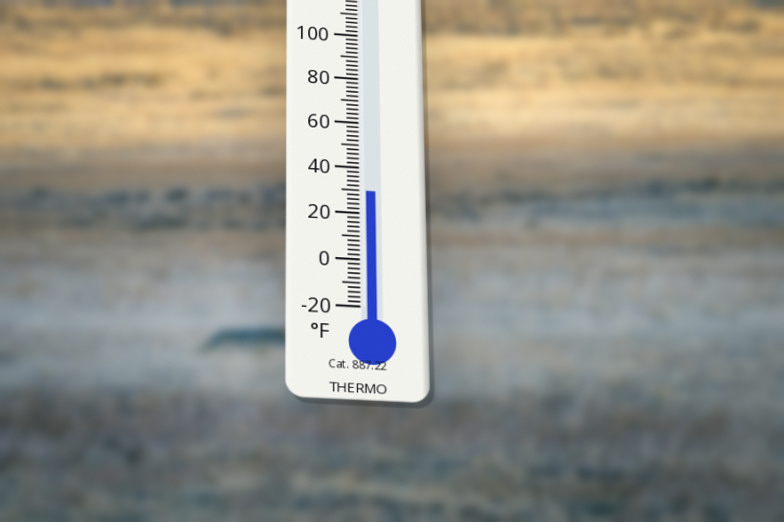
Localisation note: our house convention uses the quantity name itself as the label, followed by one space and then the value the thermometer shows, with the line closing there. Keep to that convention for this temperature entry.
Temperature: 30 °F
